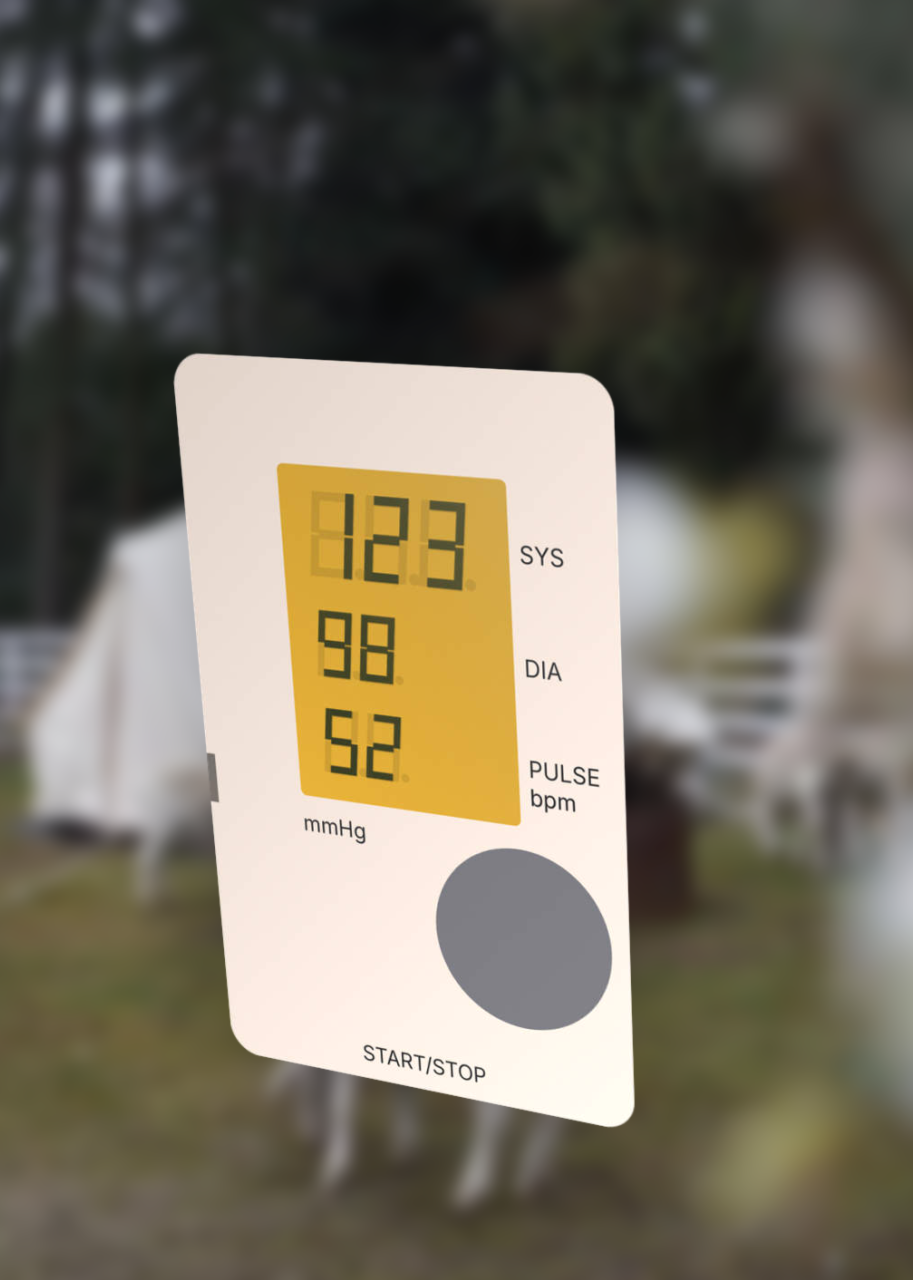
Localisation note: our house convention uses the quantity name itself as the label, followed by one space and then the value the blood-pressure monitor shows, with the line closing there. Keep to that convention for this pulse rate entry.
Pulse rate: 52 bpm
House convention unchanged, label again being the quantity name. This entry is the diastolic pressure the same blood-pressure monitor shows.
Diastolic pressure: 98 mmHg
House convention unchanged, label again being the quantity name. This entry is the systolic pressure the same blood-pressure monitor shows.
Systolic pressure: 123 mmHg
